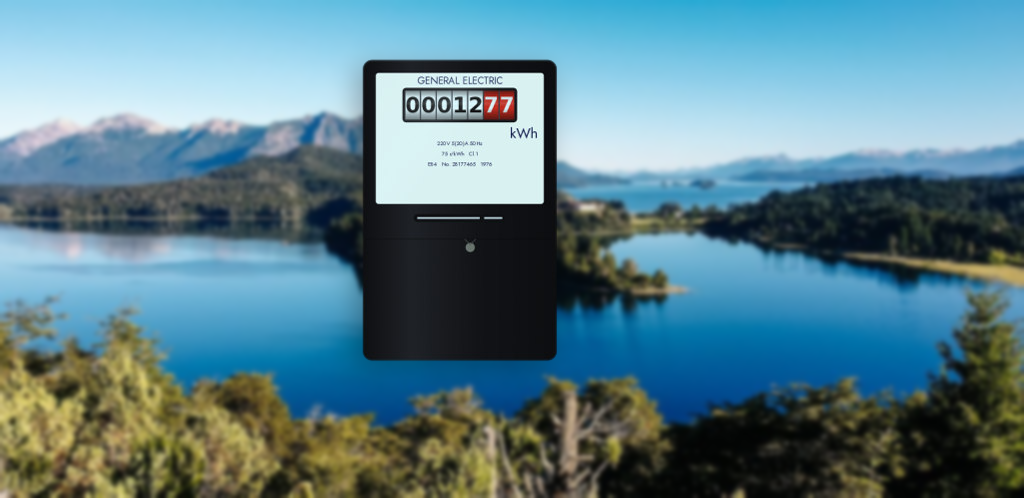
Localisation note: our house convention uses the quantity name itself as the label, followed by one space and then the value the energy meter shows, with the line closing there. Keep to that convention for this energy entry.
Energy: 12.77 kWh
